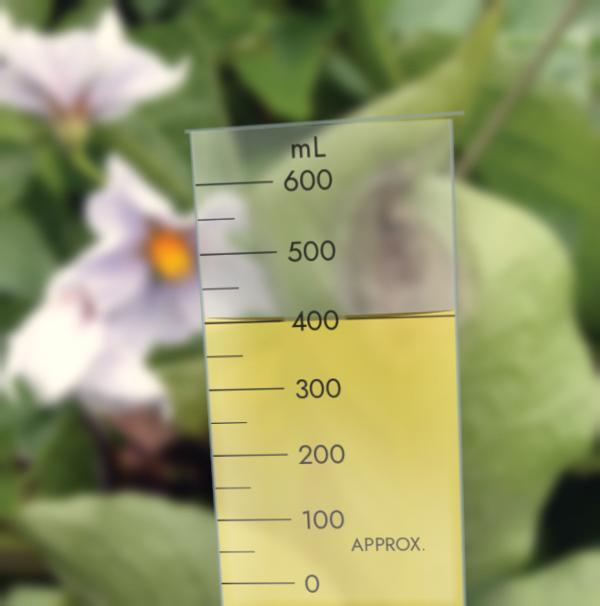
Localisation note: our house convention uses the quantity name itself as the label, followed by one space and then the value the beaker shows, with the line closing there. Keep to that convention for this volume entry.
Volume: 400 mL
